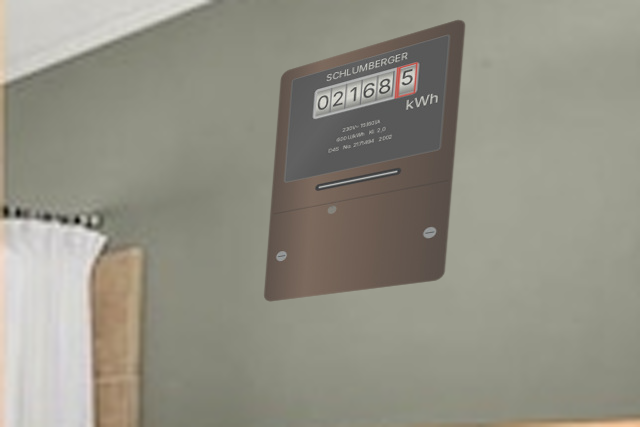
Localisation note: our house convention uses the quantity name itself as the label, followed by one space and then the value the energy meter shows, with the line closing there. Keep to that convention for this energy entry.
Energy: 2168.5 kWh
